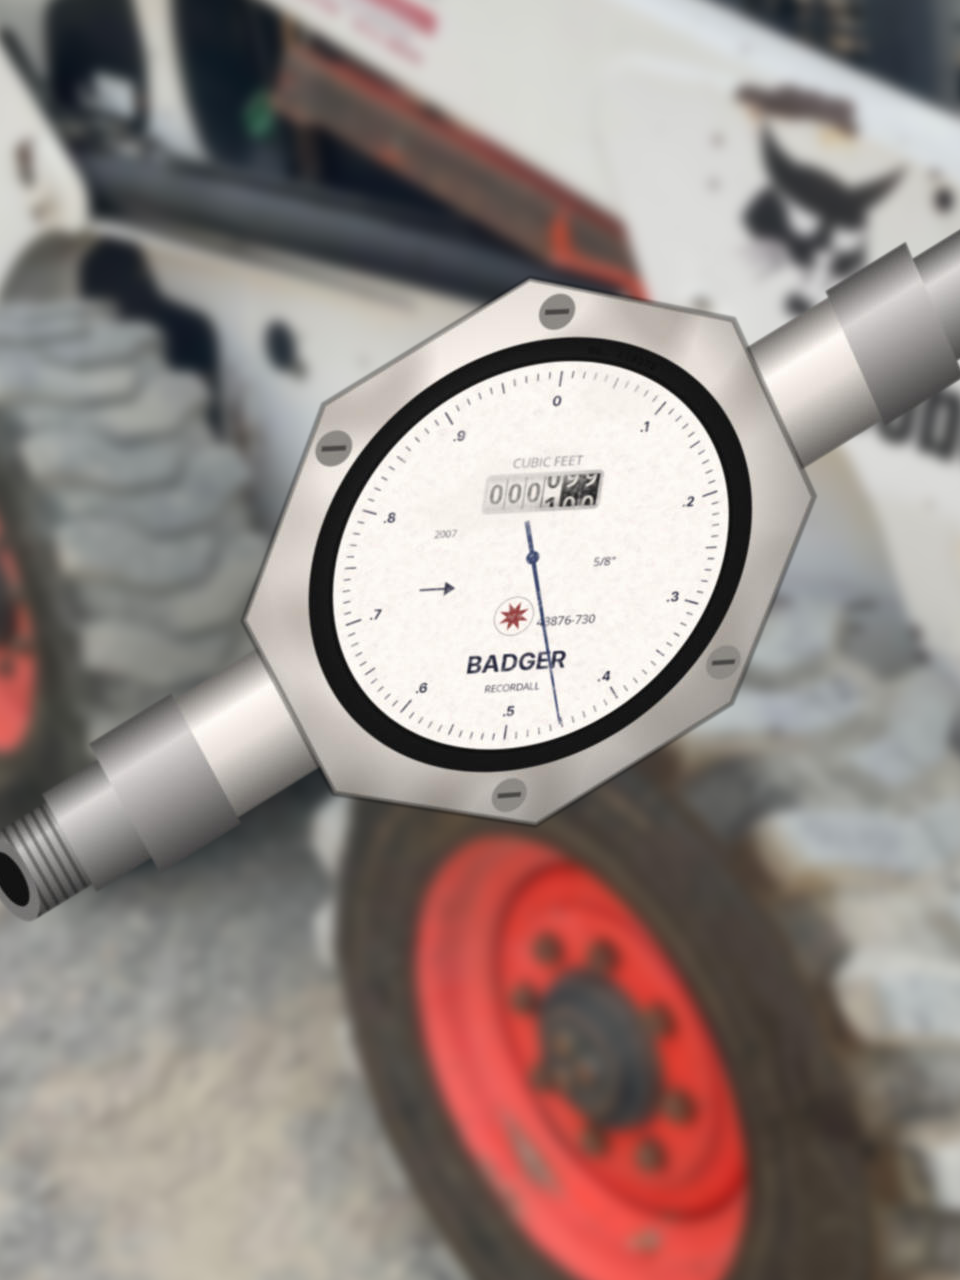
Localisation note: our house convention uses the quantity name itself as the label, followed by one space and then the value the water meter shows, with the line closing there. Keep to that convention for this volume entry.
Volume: 99.45 ft³
